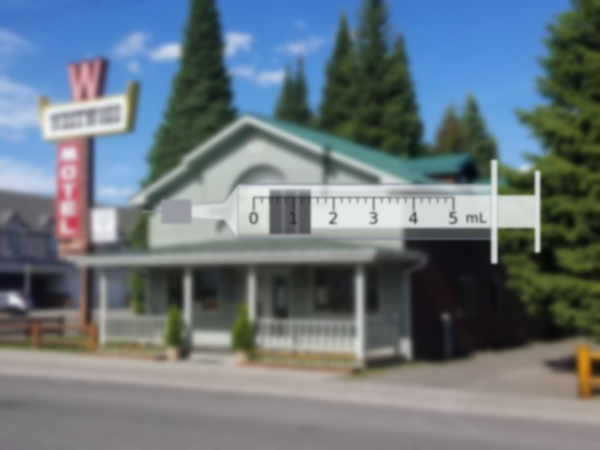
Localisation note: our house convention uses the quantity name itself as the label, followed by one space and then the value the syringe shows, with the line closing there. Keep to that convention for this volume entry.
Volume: 0.4 mL
